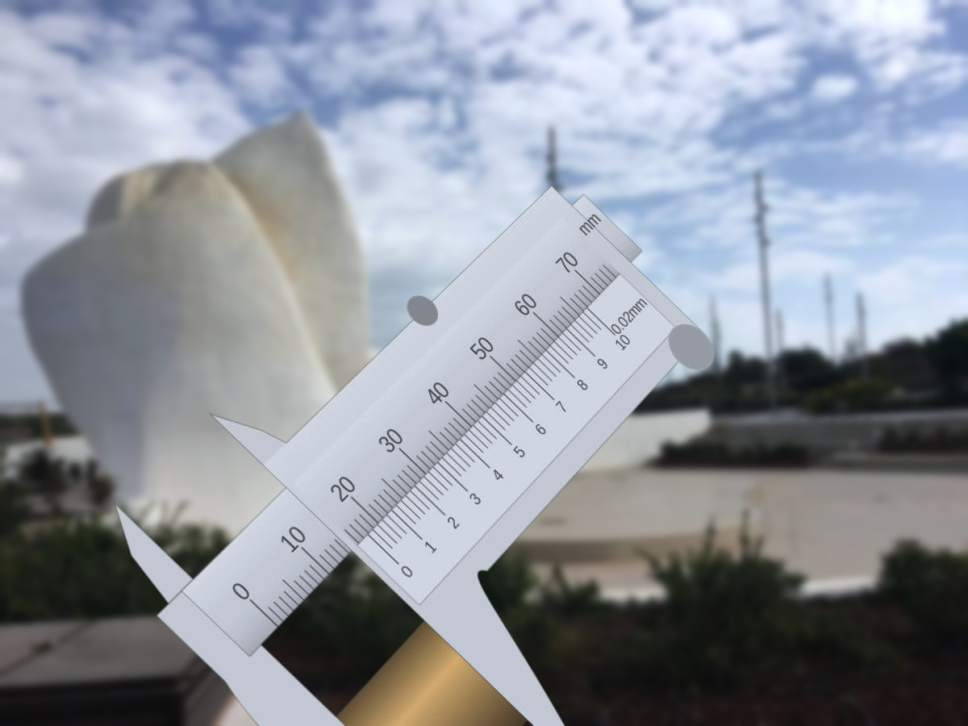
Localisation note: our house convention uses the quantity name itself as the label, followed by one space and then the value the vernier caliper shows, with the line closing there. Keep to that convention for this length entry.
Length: 17.8 mm
